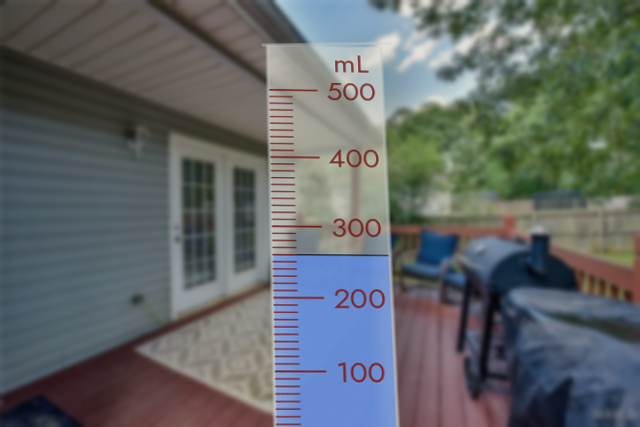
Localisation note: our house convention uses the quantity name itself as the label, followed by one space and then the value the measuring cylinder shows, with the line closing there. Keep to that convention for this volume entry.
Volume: 260 mL
